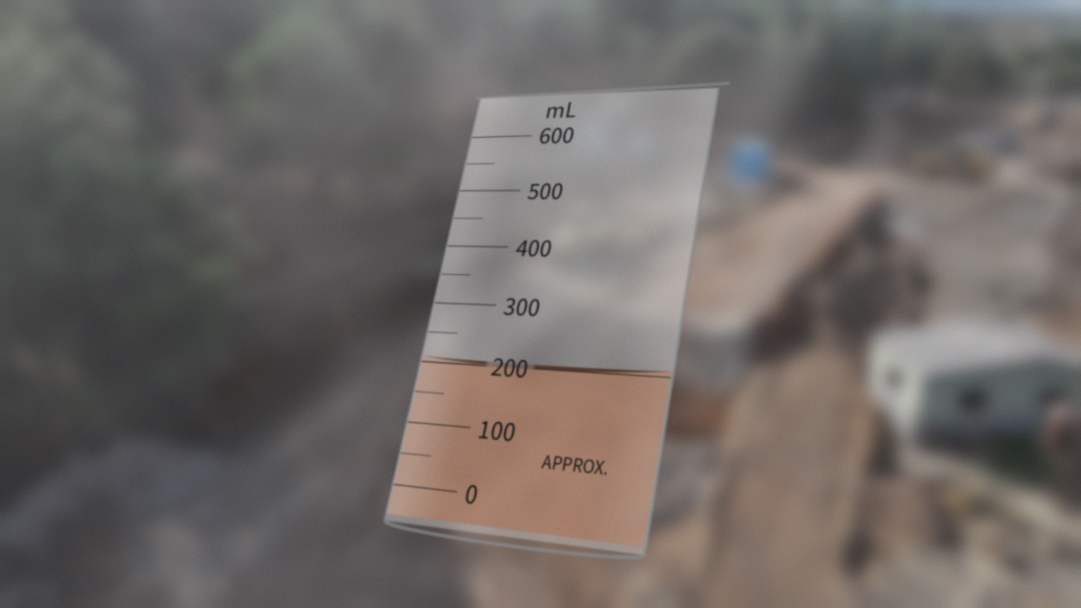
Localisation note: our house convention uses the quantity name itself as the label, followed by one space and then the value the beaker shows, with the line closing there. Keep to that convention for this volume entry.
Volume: 200 mL
